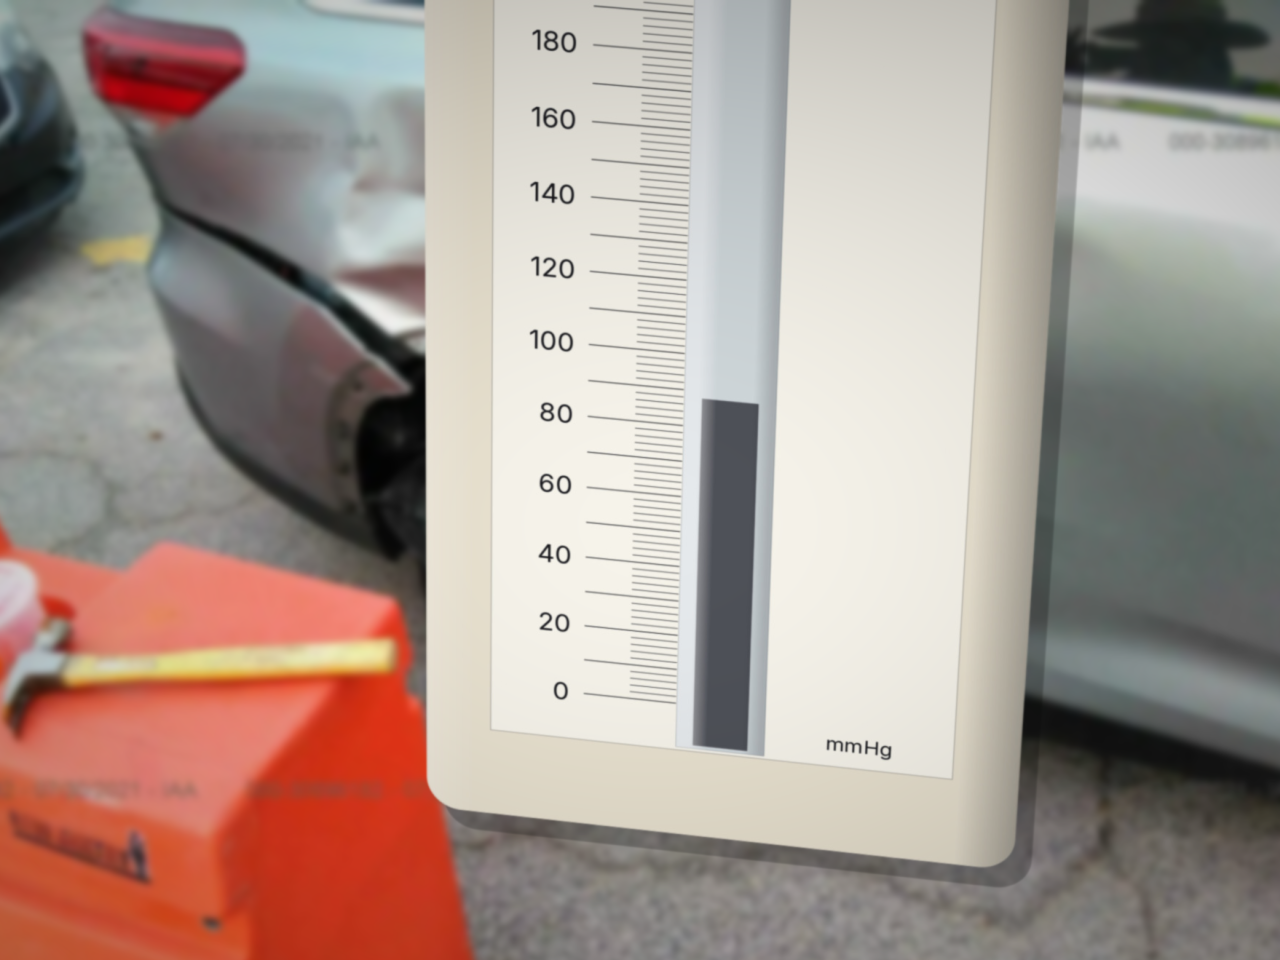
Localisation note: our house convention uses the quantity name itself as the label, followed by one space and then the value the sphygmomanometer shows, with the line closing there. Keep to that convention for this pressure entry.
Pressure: 88 mmHg
